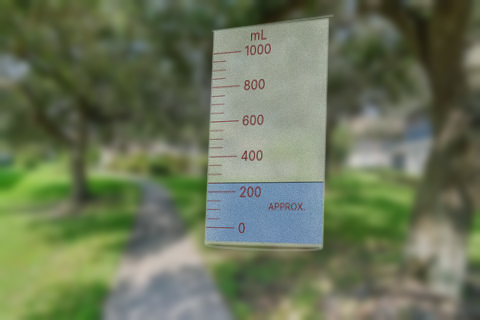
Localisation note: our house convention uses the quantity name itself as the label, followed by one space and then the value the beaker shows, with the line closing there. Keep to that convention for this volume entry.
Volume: 250 mL
